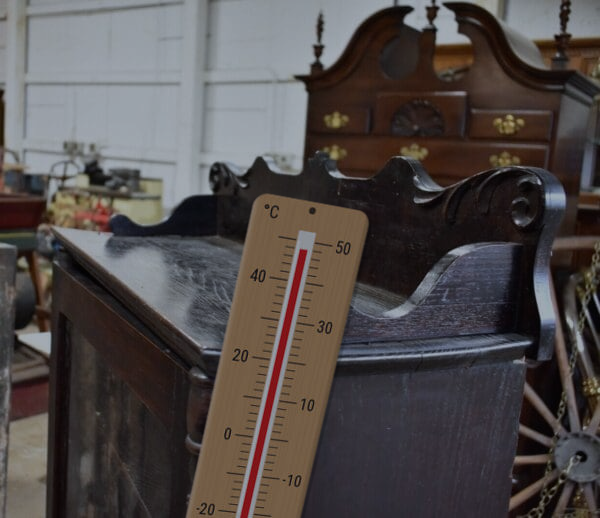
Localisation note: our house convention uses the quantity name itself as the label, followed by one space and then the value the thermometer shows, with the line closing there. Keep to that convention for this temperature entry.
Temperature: 48 °C
